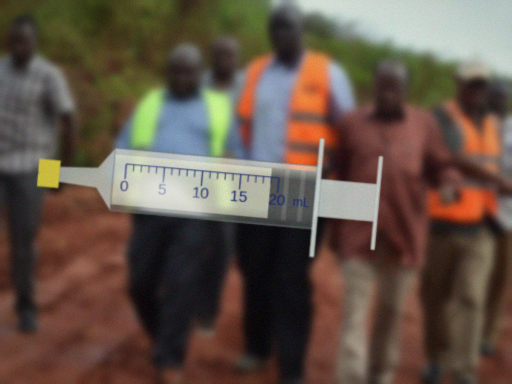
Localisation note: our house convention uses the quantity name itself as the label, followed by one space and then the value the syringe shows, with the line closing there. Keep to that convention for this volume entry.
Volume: 19 mL
